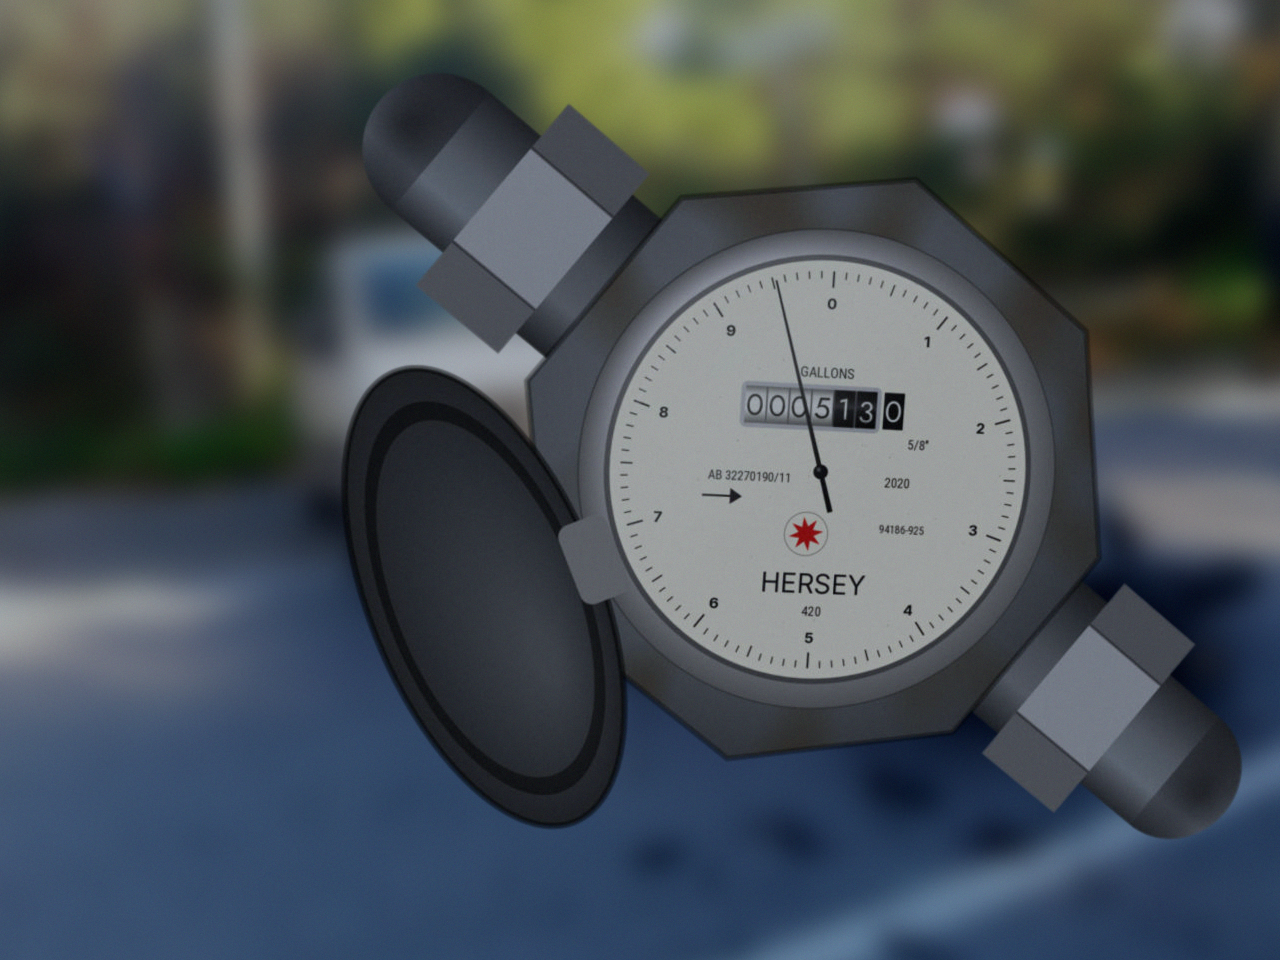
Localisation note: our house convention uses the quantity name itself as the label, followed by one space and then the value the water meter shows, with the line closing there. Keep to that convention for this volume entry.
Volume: 5129.5 gal
